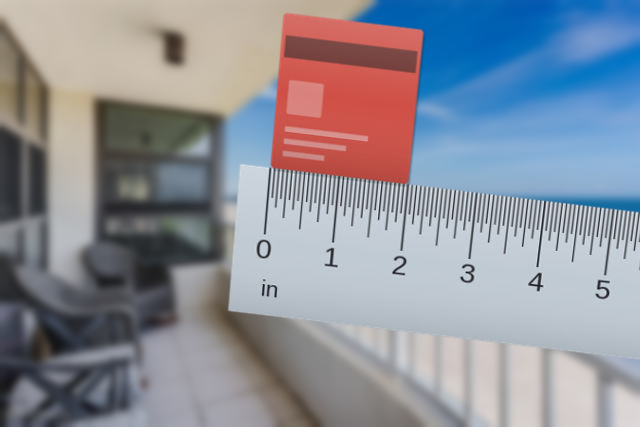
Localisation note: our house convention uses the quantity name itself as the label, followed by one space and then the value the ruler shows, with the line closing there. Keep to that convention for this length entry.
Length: 2 in
